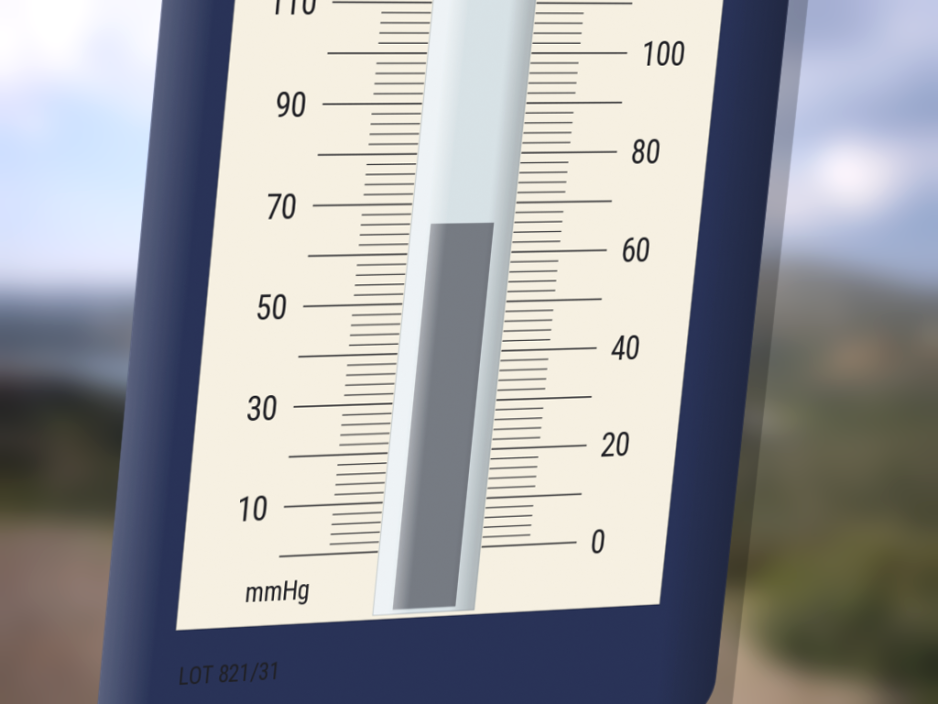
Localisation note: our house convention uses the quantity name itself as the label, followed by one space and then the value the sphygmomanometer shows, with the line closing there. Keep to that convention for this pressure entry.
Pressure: 66 mmHg
